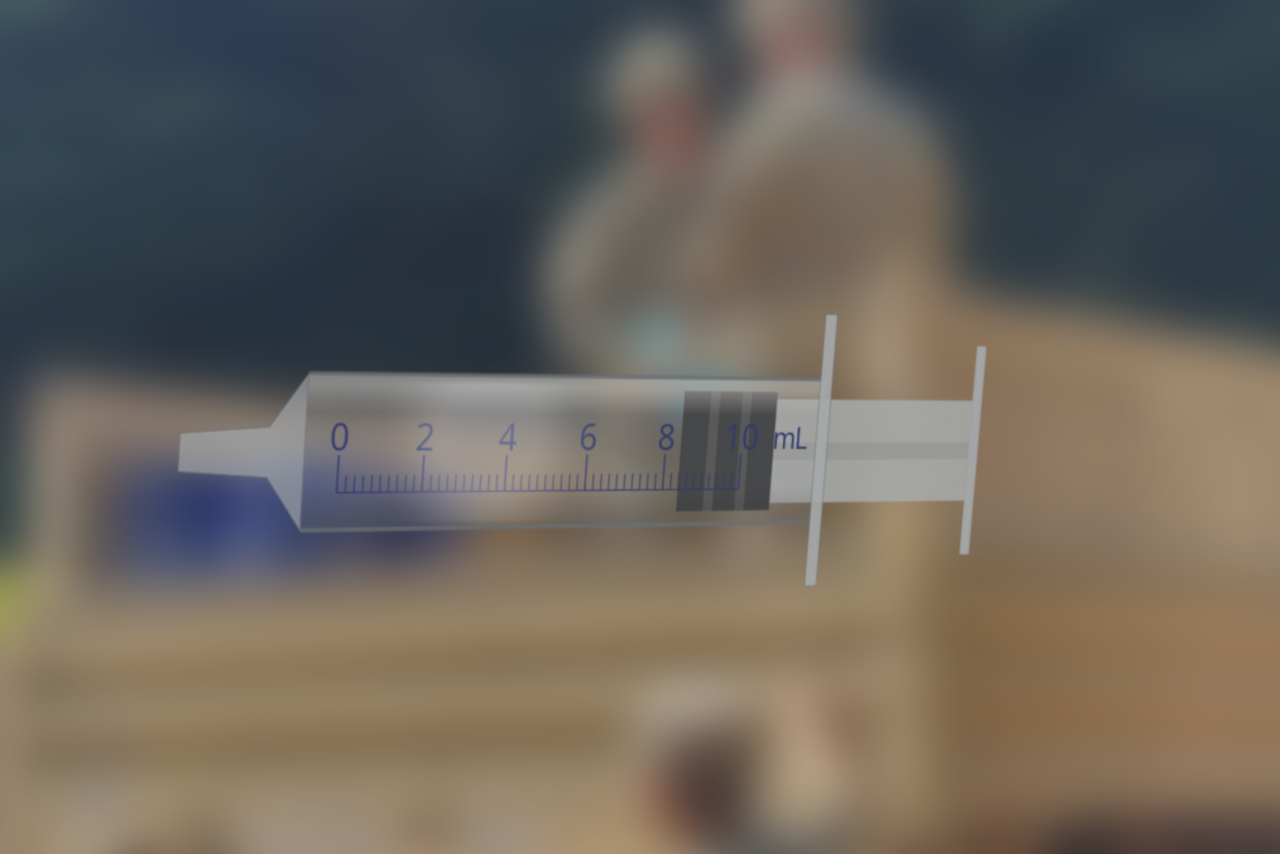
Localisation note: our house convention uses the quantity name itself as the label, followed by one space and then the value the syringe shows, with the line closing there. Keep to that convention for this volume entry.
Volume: 8.4 mL
